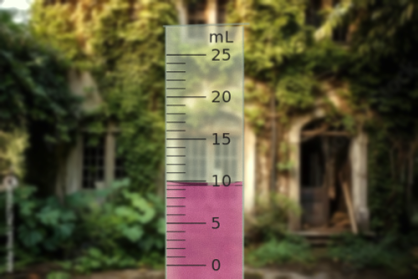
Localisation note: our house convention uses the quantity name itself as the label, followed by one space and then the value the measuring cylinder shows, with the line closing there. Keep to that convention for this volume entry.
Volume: 9.5 mL
